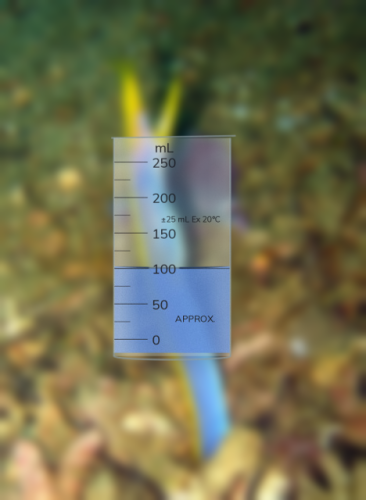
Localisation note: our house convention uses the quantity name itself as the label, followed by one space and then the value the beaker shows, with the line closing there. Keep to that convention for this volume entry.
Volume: 100 mL
